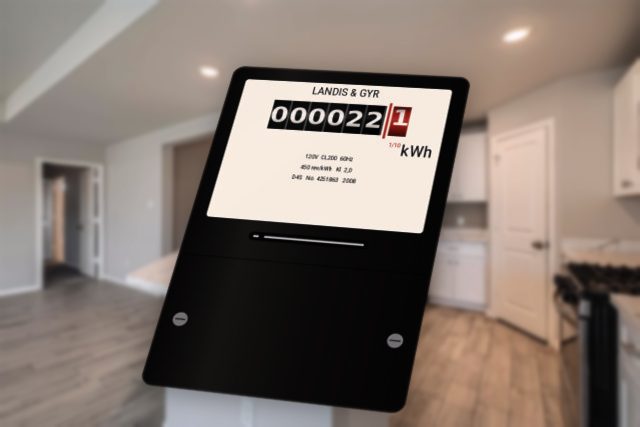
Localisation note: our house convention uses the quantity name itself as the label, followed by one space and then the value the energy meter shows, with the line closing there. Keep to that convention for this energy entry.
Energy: 22.1 kWh
